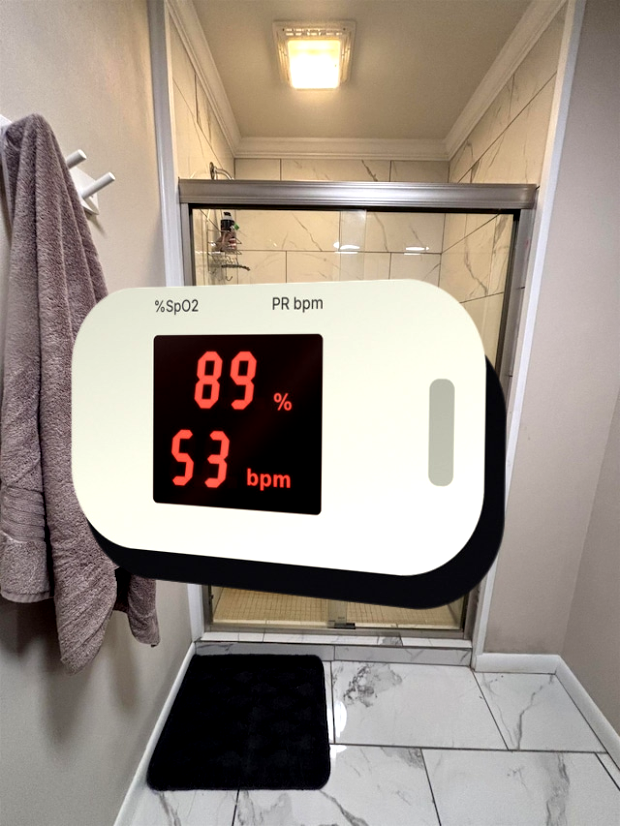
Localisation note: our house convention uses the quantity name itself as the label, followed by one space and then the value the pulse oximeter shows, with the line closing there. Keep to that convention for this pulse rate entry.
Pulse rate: 53 bpm
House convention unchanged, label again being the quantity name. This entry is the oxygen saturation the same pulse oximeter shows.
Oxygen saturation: 89 %
